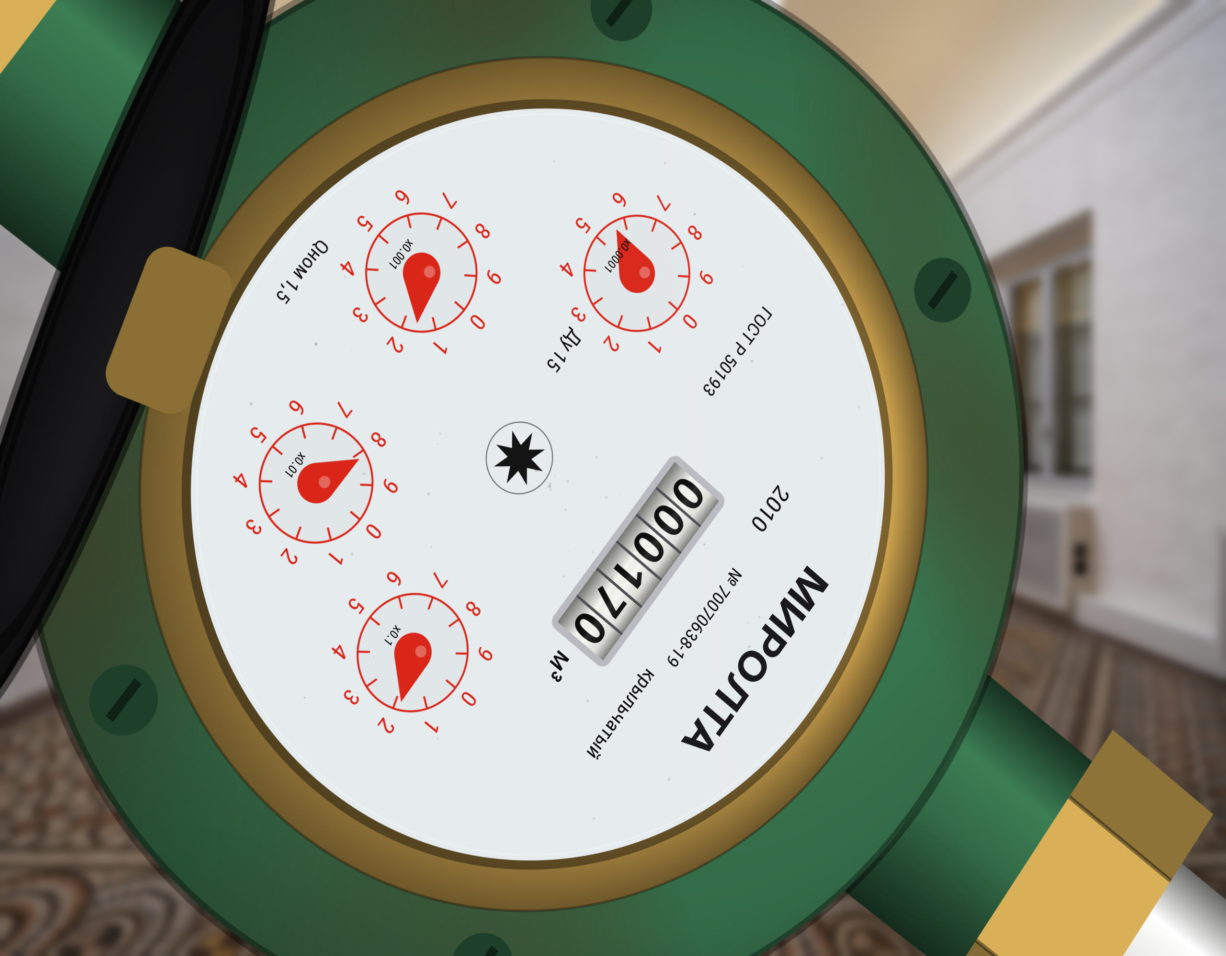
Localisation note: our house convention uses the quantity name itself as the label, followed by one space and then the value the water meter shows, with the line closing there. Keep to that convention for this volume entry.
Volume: 170.1815 m³
